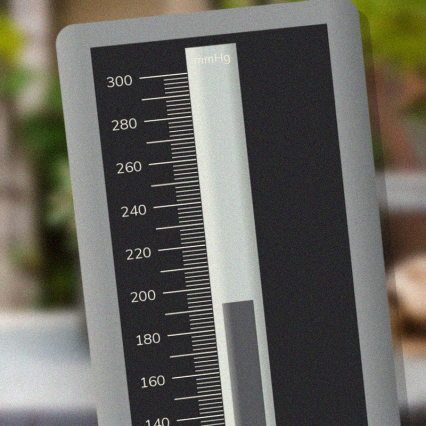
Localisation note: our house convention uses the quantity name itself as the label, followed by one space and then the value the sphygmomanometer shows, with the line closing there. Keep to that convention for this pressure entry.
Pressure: 192 mmHg
